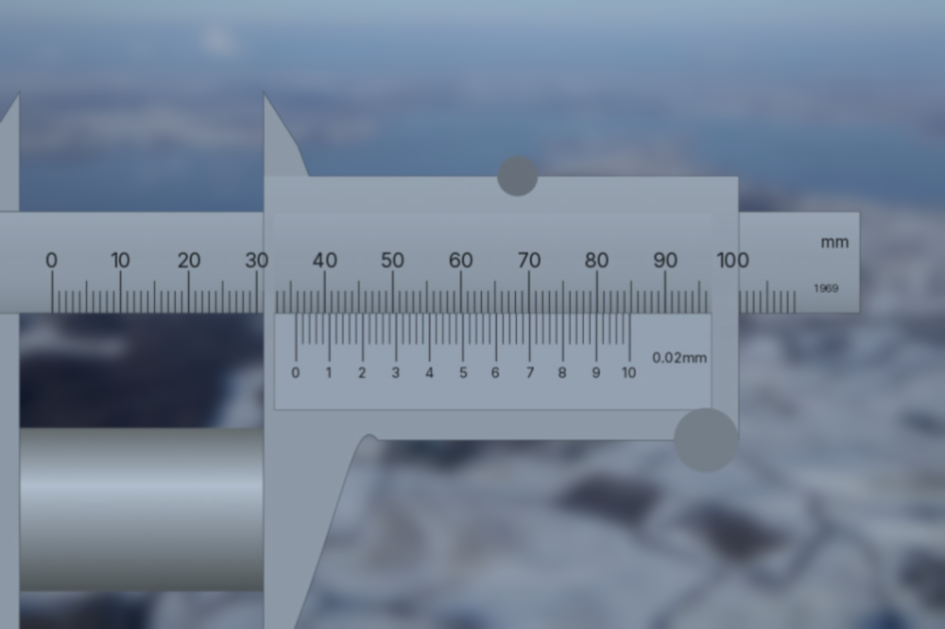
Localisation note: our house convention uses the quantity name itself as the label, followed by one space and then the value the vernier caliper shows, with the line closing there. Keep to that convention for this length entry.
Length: 35.8 mm
